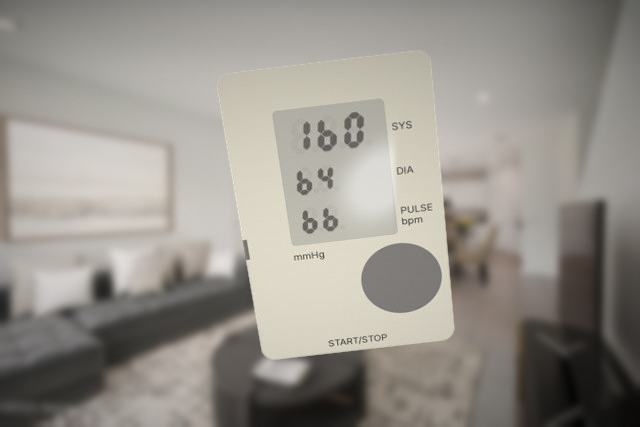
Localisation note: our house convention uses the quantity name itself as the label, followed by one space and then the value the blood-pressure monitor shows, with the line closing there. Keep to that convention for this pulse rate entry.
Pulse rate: 66 bpm
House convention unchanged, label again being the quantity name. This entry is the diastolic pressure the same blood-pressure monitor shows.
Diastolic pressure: 64 mmHg
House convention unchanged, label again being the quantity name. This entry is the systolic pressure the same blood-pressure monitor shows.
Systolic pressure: 160 mmHg
